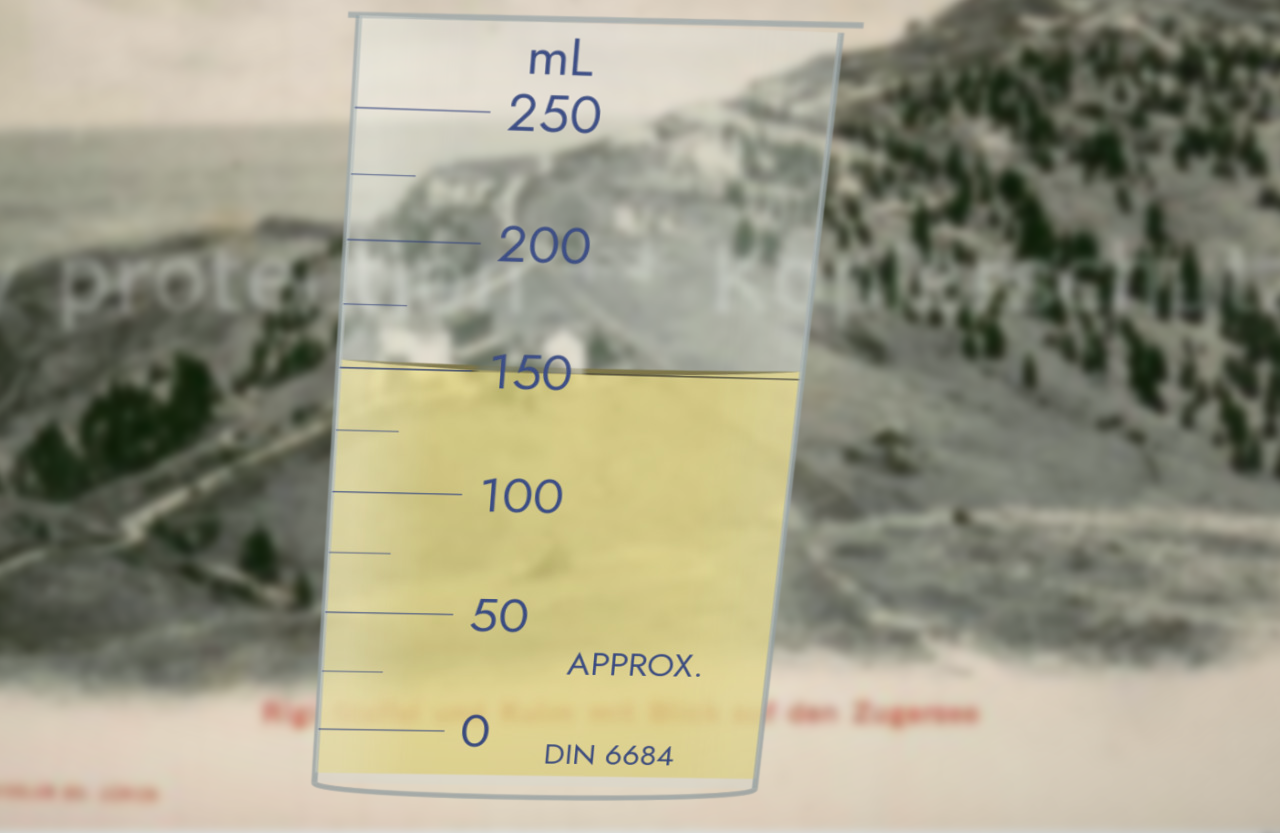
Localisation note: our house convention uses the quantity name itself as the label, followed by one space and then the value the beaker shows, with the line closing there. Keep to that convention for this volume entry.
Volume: 150 mL
